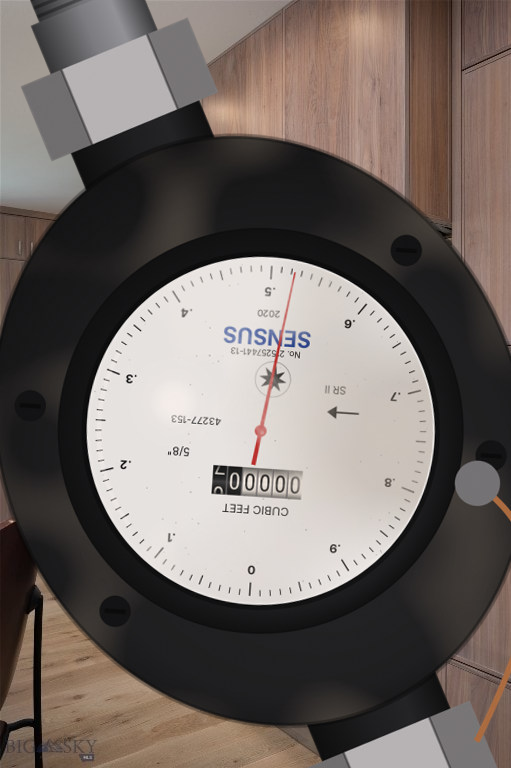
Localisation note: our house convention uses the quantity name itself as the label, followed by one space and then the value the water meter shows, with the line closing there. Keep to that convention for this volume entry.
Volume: 6.52 ft³
